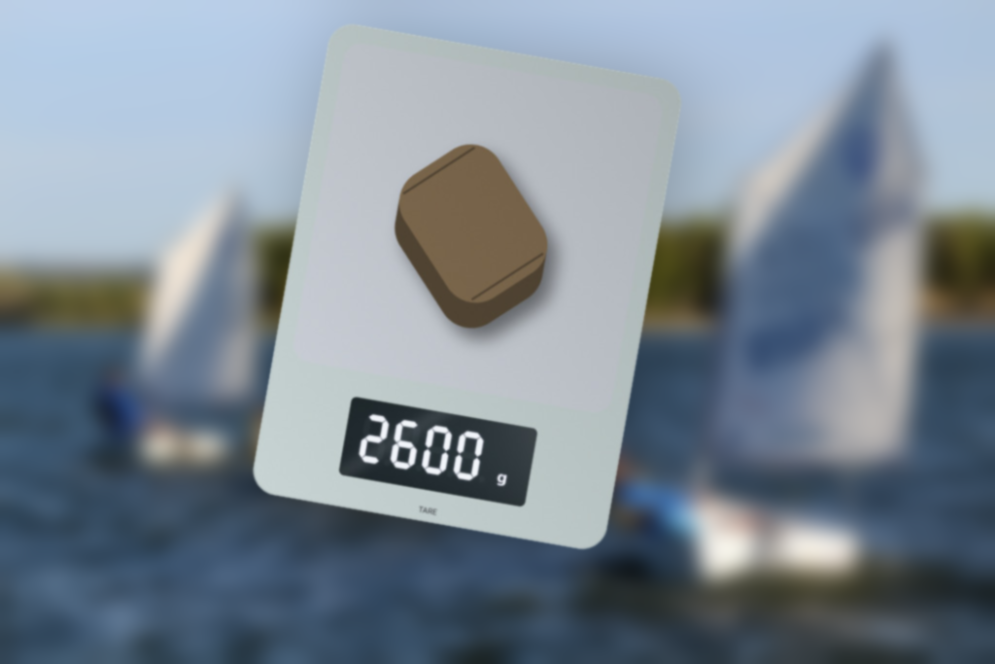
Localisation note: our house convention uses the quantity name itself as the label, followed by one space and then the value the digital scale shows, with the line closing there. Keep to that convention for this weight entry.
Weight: 2600 g
